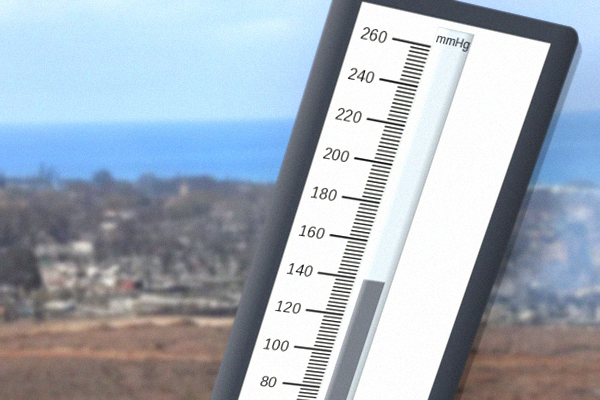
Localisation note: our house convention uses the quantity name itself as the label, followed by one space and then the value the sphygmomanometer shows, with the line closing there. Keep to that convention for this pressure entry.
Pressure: 140 mmHg
